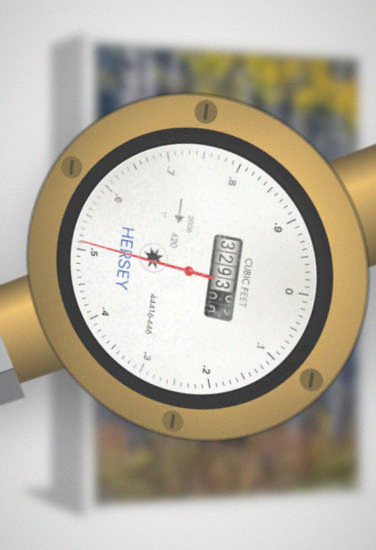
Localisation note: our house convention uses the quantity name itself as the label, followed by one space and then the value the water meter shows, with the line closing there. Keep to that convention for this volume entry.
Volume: 329389.51 ft³
